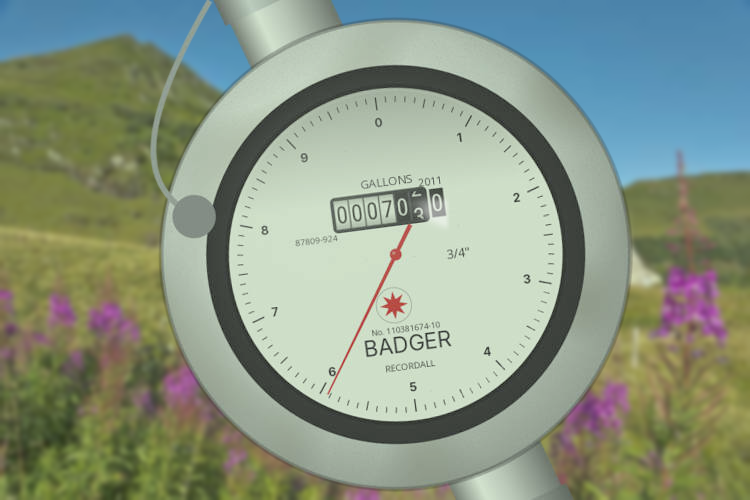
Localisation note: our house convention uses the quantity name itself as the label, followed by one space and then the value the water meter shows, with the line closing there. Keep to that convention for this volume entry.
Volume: 7025.9 gal
